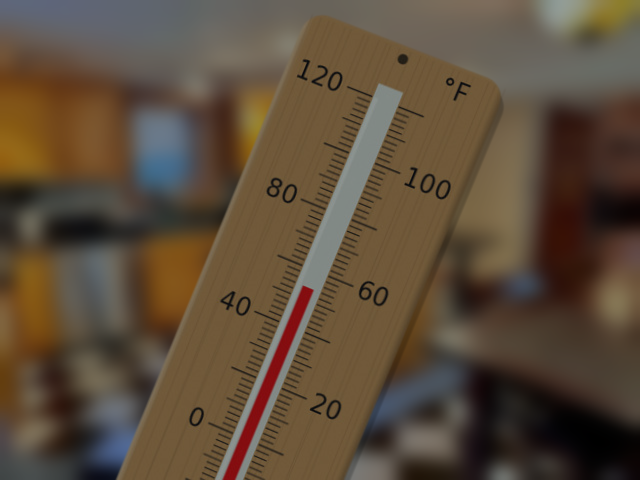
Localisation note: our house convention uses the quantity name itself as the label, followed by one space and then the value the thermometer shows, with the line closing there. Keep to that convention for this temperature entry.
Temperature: 54 °F
